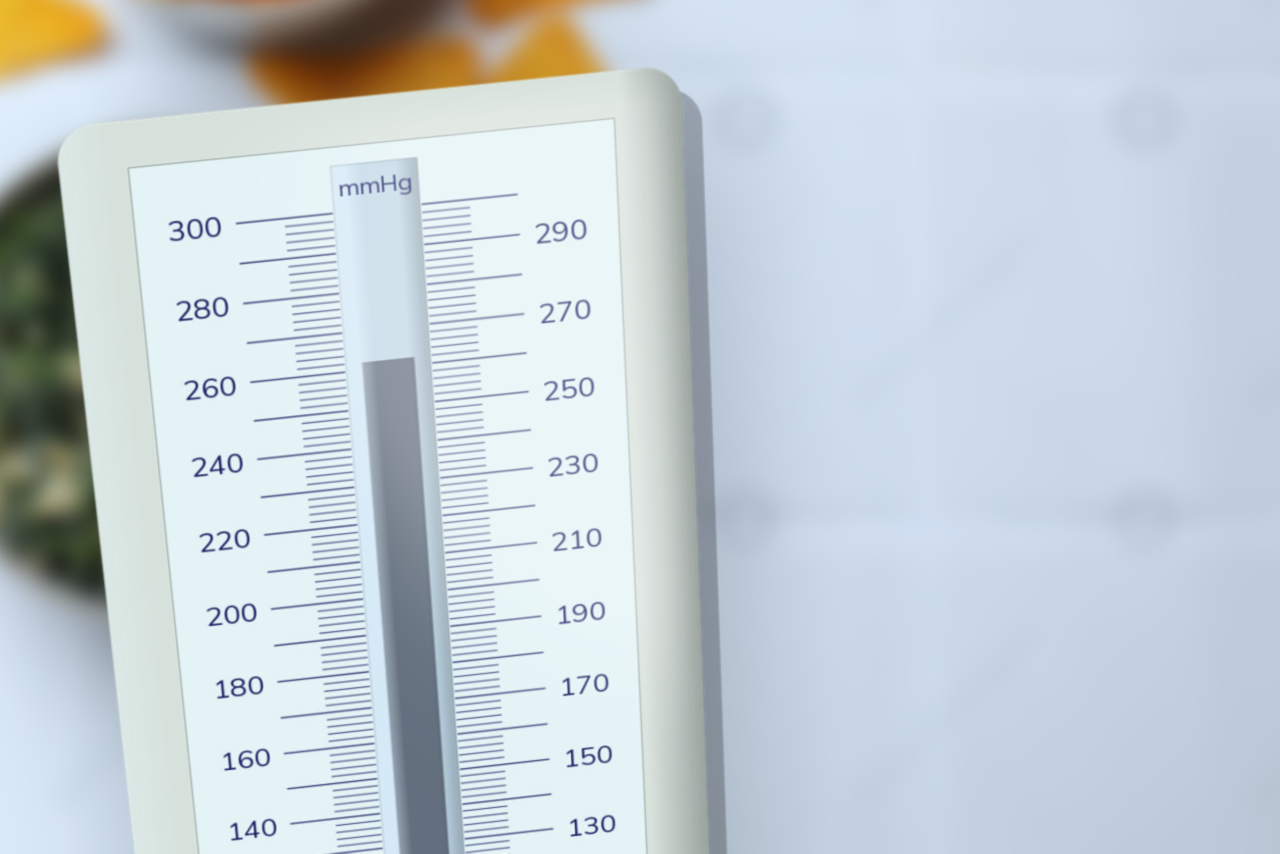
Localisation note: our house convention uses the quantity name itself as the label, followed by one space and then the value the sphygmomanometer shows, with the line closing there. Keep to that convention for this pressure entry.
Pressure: 262 mmHg
